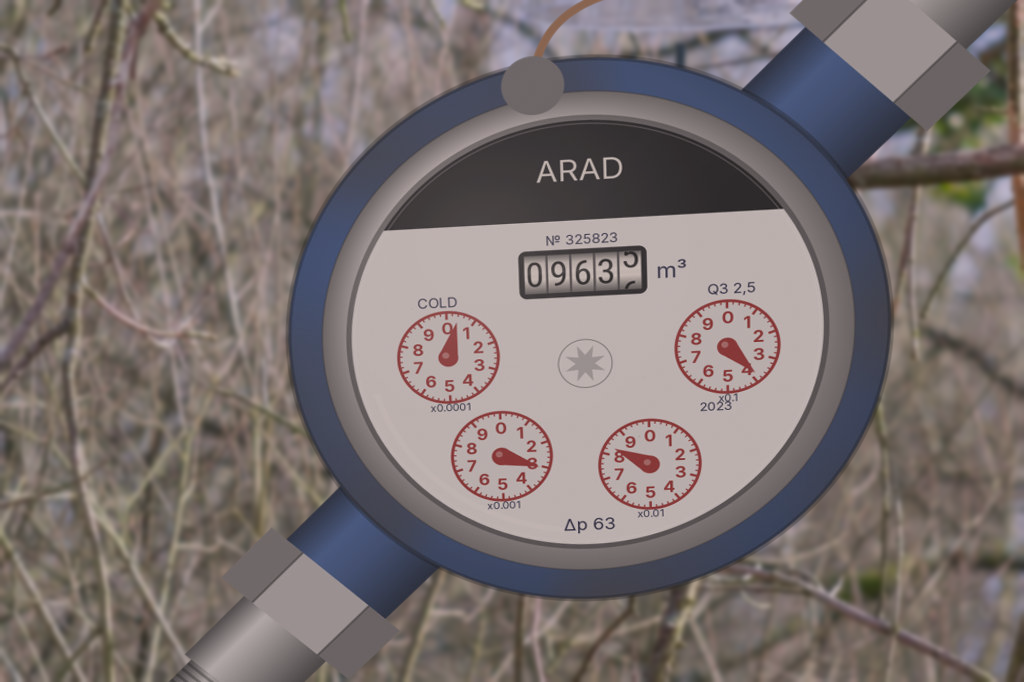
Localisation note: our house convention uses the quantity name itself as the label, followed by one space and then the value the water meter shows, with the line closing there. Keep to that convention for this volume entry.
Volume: 9635.3830 m³
